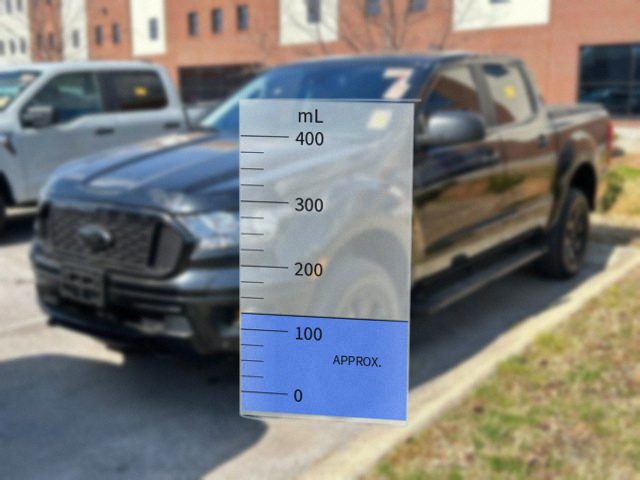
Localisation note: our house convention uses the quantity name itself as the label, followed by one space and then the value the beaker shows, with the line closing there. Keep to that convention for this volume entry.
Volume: 125 mL
